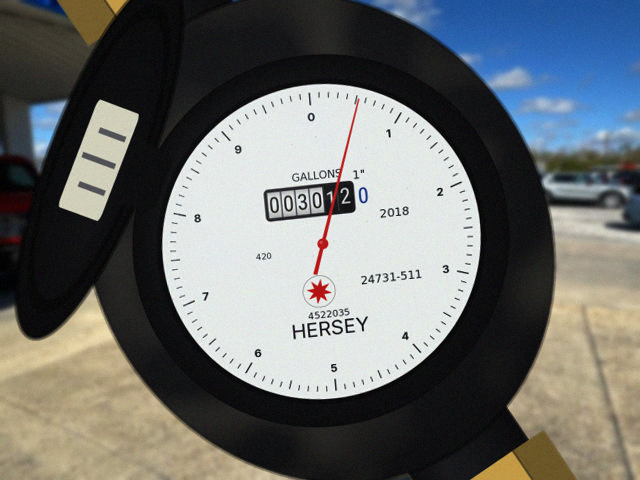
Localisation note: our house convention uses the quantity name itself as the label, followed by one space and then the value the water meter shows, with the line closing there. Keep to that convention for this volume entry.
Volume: 30120.5 gal
